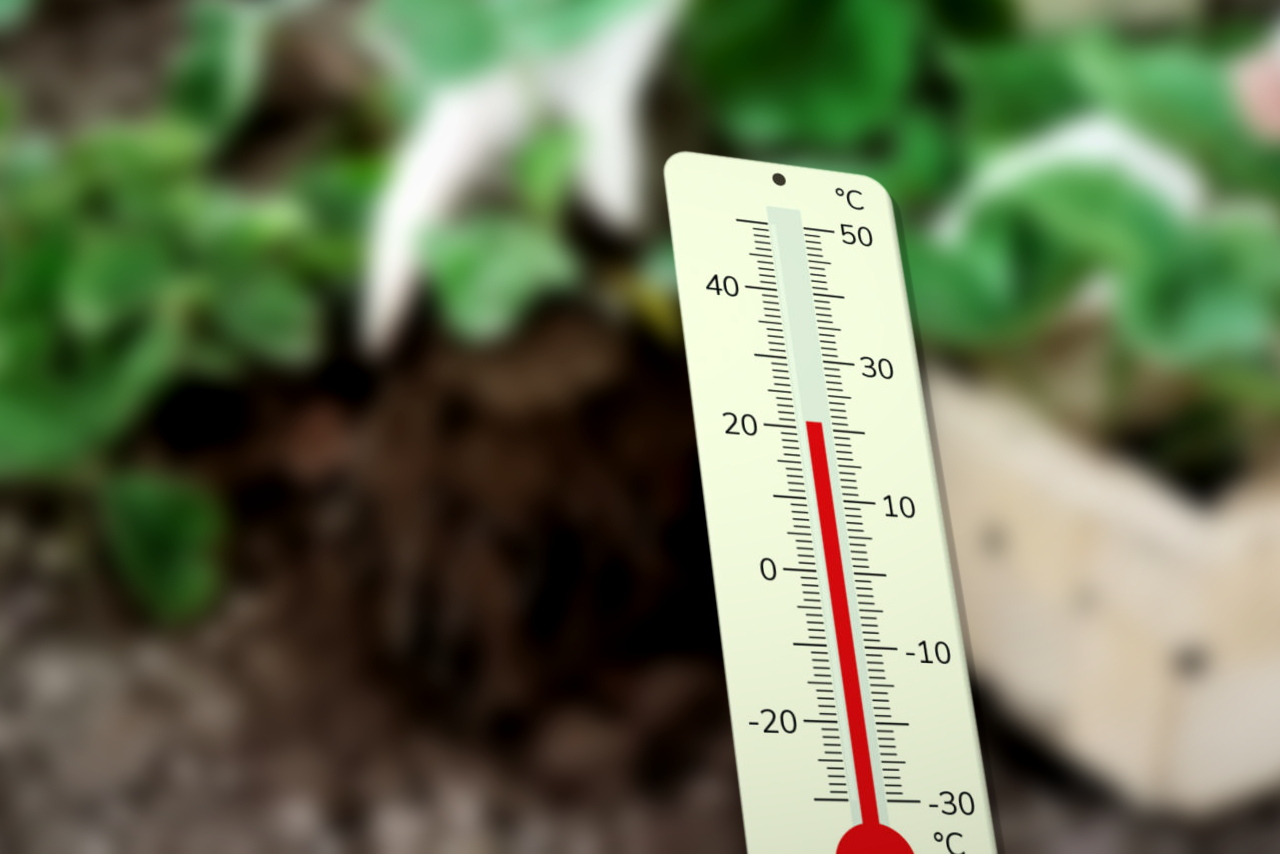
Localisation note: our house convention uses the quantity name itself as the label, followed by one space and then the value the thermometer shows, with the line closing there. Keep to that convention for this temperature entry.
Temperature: 21 °C
